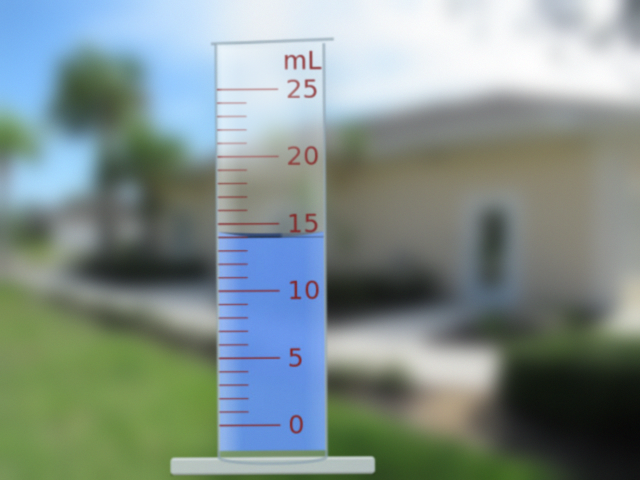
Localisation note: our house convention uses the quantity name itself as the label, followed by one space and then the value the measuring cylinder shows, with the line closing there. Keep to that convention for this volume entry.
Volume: 14 mL
